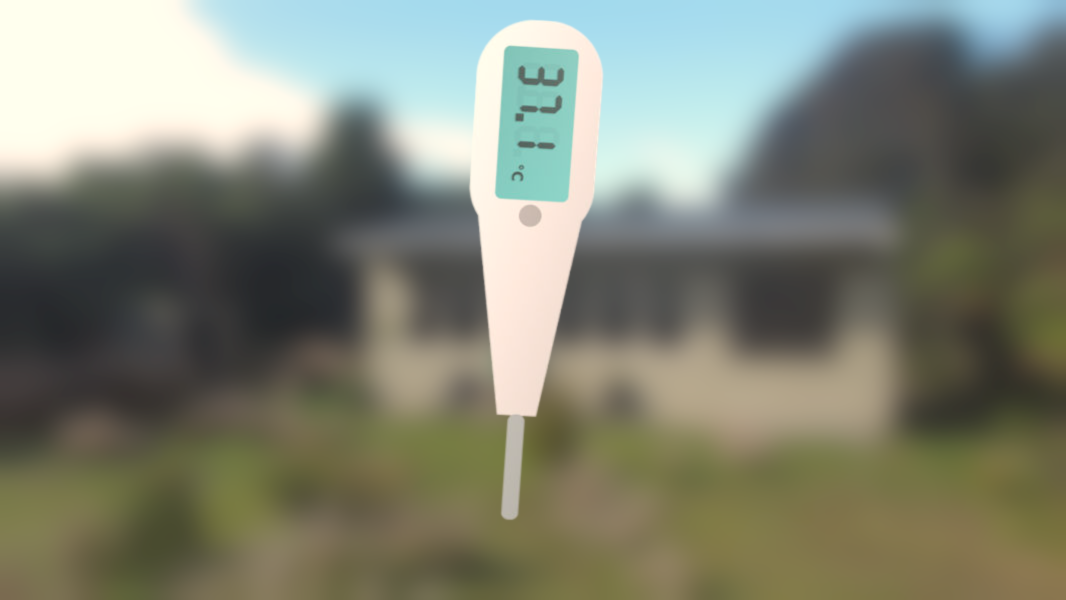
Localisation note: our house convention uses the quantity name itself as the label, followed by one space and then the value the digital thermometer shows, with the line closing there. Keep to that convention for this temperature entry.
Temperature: 37.1 °C
